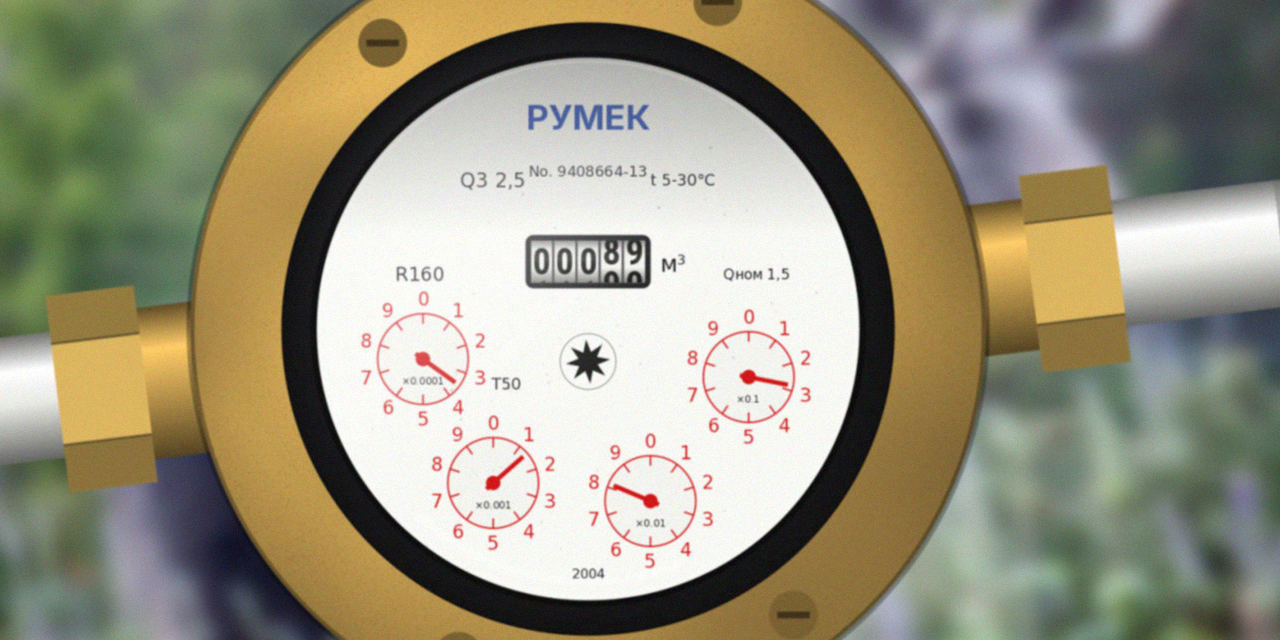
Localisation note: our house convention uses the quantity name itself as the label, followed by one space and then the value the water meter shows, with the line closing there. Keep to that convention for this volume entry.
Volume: 89.2813 m³
